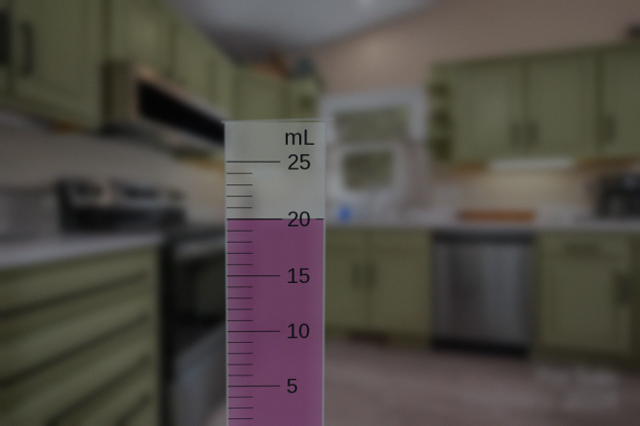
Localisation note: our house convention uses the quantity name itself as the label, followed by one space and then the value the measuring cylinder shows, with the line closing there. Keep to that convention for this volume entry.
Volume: 20 mL
